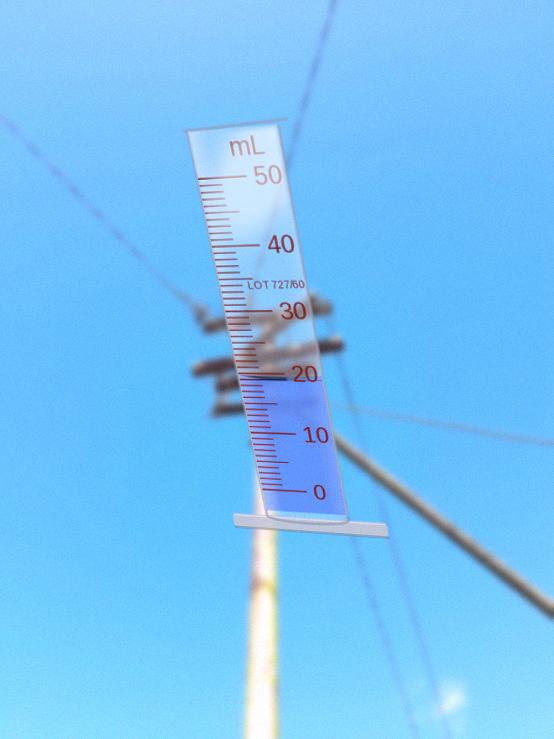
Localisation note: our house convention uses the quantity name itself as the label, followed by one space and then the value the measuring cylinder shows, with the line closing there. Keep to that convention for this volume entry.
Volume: 19 mL
